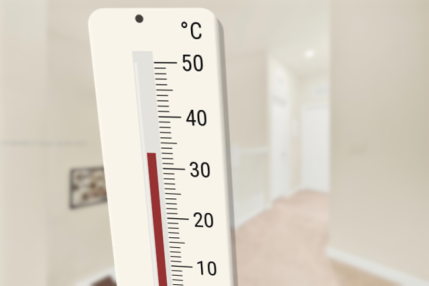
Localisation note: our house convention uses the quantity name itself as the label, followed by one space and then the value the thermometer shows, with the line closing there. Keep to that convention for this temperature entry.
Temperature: 33 °C
